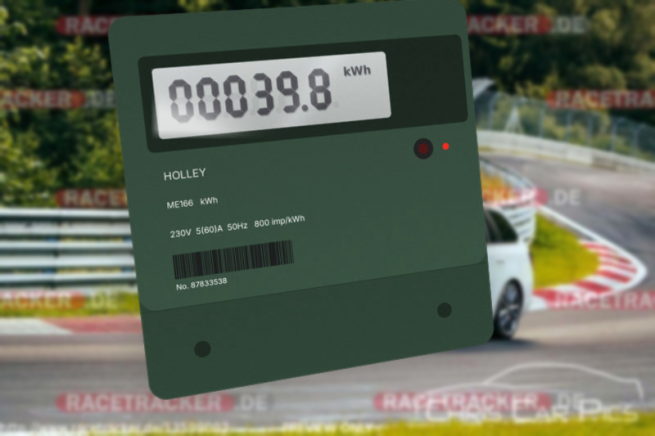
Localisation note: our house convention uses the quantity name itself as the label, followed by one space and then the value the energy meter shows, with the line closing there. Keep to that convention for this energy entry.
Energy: 39.8 kWh
